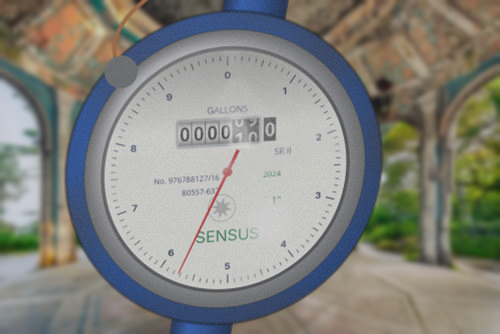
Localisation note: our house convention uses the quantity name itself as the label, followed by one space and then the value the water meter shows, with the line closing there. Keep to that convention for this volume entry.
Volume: 95.7 gal
